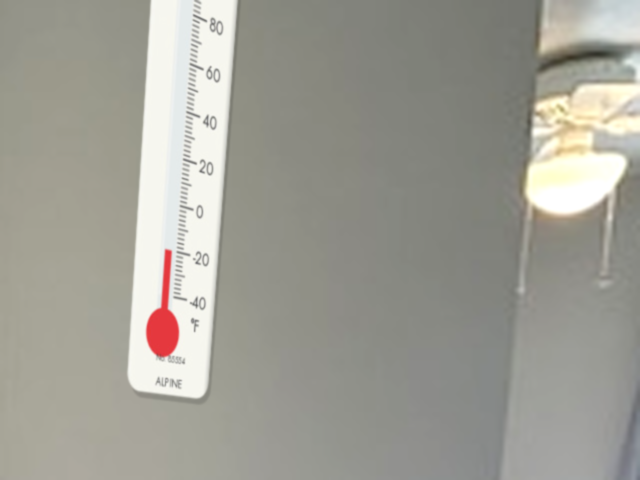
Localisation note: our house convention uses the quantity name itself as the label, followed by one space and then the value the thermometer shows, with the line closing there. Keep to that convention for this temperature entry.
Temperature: -20 °F
